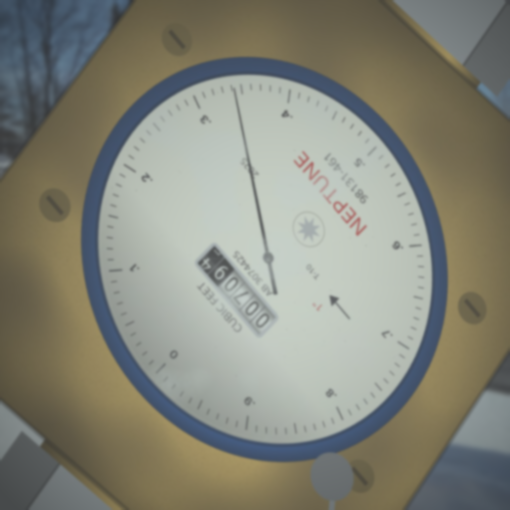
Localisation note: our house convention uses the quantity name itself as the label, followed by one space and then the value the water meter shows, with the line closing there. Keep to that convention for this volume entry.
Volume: 7094.34 ft³
